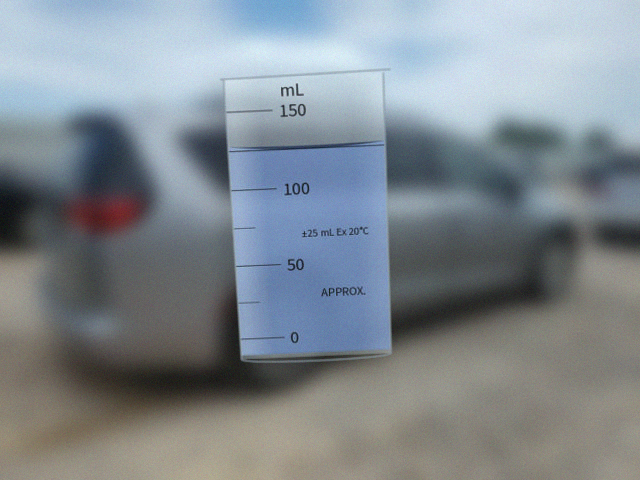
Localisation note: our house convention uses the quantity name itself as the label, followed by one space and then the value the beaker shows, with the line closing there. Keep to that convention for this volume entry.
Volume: 125 mL
